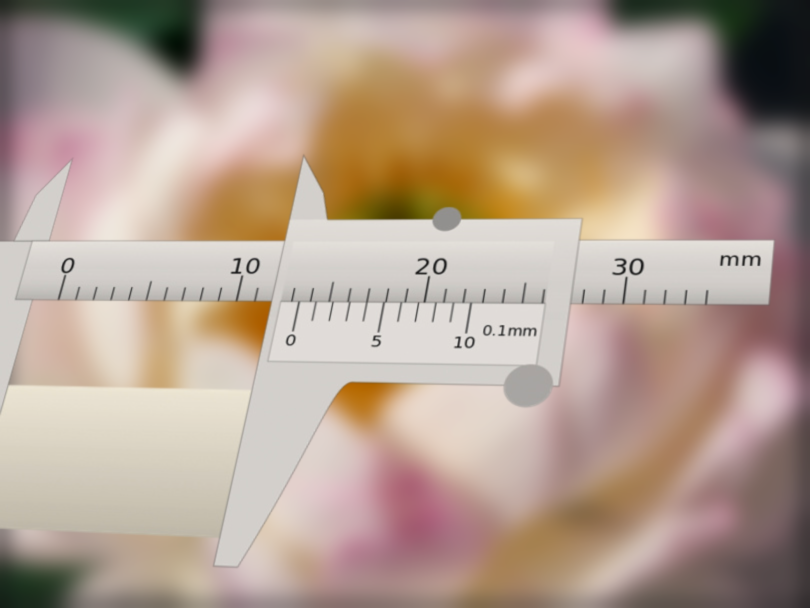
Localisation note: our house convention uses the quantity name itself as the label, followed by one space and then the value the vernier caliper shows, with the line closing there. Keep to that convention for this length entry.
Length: 13.4 mm
